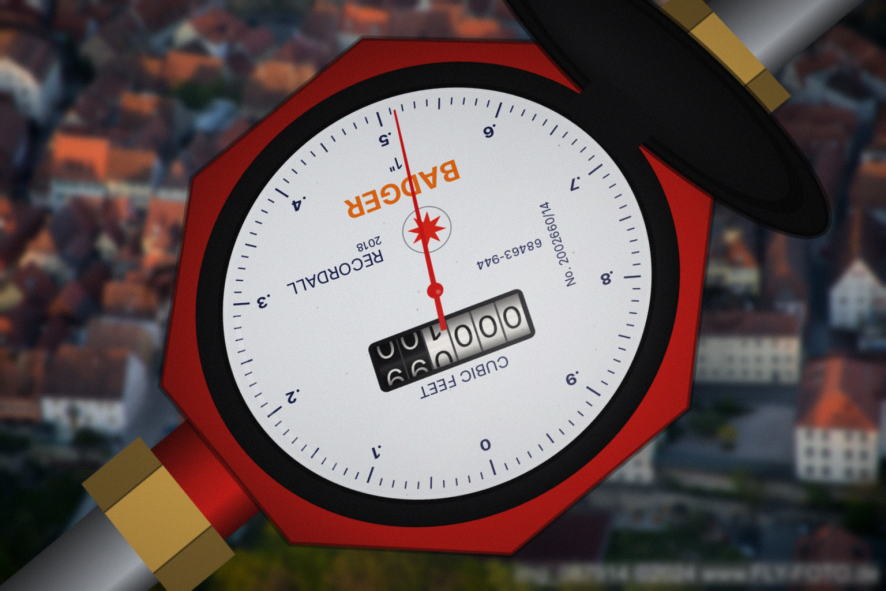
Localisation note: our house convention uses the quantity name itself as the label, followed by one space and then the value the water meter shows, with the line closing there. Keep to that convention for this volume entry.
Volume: 99.51 ft³
